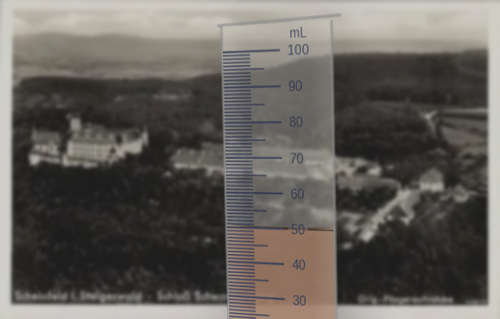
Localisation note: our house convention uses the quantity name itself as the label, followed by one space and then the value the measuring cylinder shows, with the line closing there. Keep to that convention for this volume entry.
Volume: 50 mL
